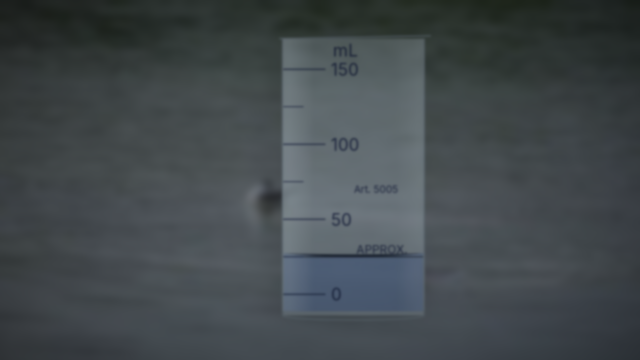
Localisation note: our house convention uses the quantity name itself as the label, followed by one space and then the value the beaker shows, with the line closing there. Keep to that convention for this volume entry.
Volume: 25 mL
